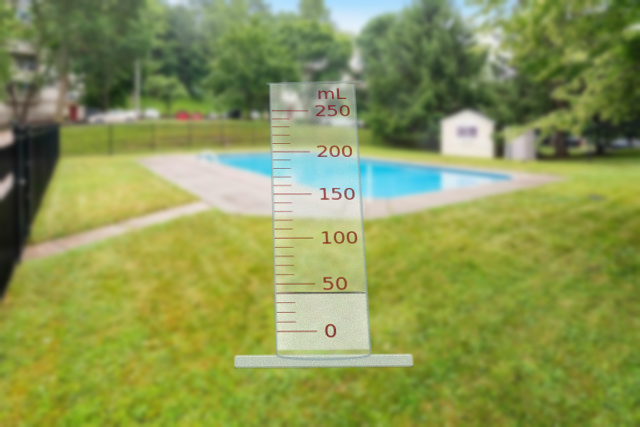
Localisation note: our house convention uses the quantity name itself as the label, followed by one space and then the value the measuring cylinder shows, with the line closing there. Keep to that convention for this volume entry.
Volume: 40 mL
